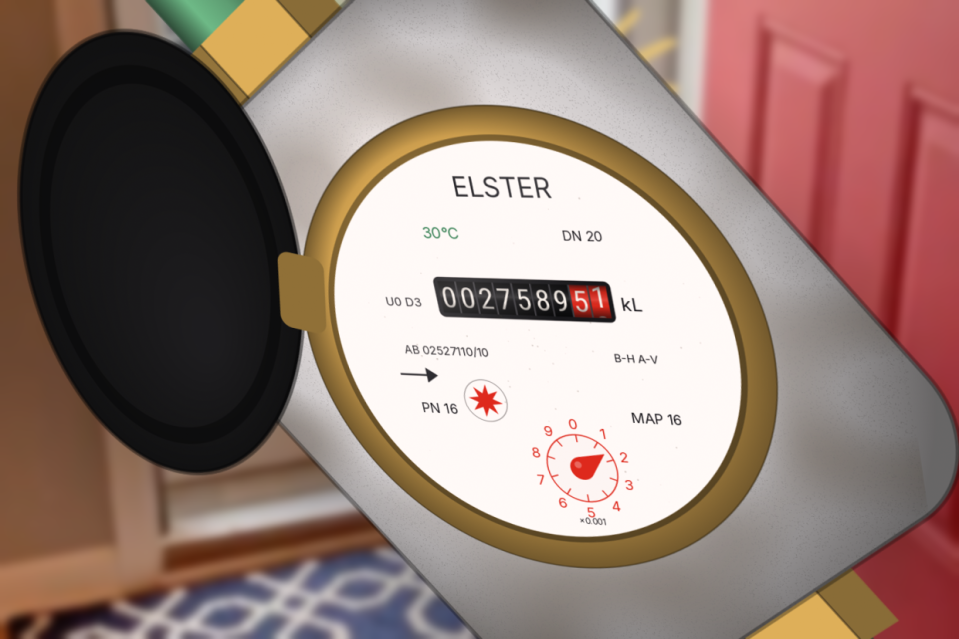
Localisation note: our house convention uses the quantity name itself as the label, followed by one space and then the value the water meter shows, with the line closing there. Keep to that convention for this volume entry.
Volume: 27589.511 kL
